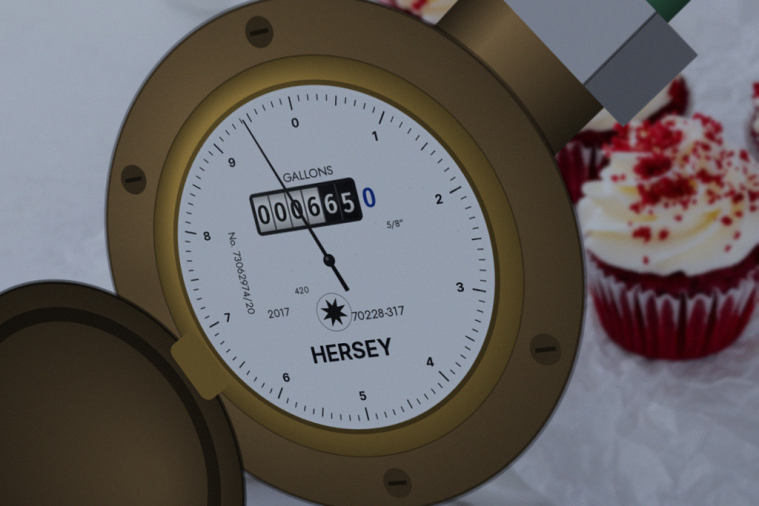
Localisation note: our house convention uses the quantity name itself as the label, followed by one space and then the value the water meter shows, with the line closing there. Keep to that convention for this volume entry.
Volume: 6649.4 gal
